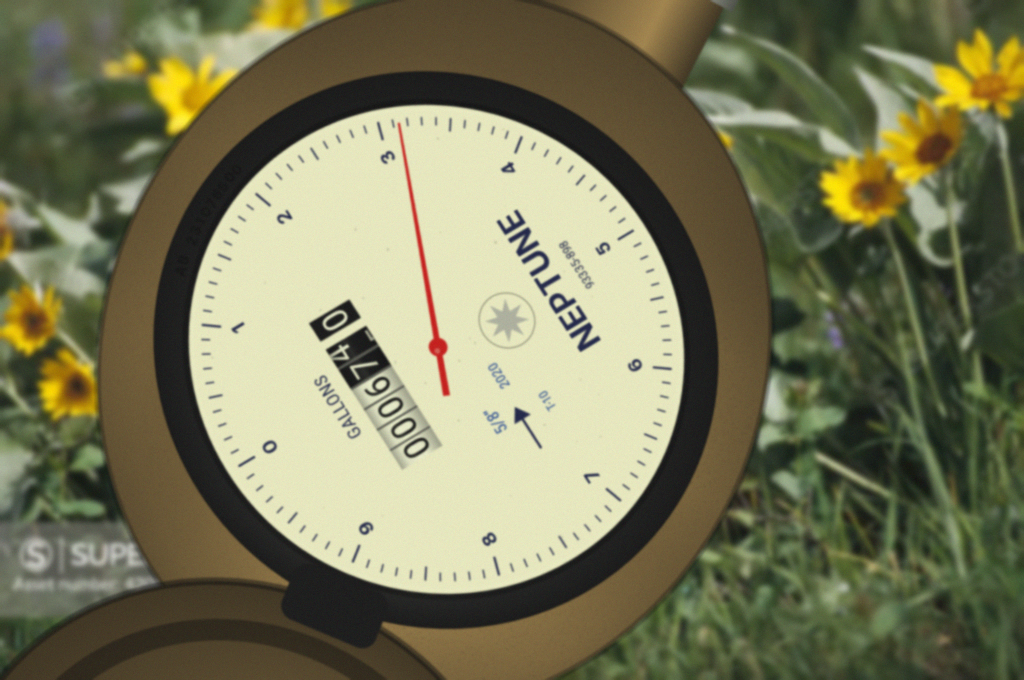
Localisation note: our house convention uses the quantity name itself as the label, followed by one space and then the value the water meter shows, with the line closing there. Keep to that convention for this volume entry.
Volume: 6743.1 gal
